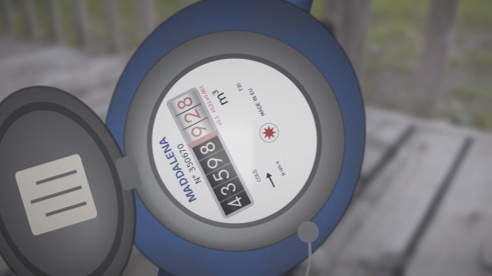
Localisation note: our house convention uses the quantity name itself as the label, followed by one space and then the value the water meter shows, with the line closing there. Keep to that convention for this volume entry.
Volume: 43598.928 m³
